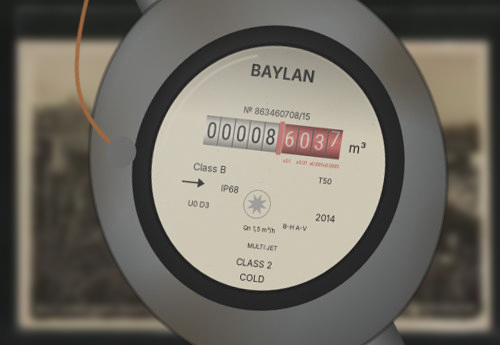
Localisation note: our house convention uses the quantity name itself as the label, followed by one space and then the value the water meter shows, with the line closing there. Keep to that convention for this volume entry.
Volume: 8.6037 m³
